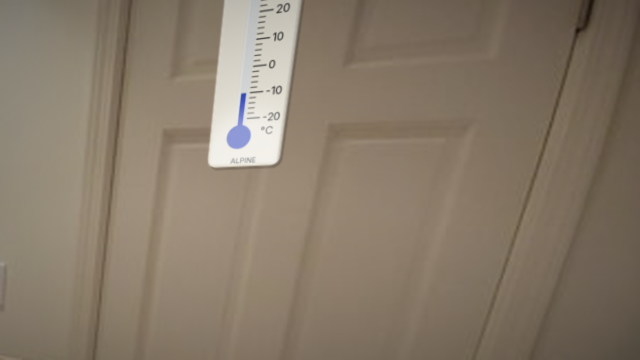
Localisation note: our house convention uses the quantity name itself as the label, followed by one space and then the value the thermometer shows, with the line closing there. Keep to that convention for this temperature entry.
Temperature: -10 °C
